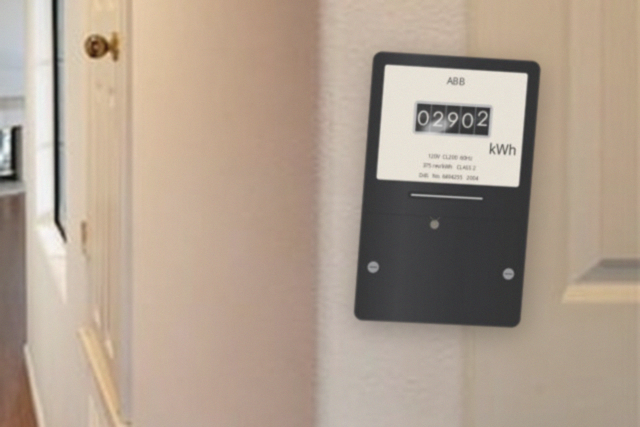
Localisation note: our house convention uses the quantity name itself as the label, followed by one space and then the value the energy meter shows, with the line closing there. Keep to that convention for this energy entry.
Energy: 2902 kWh
